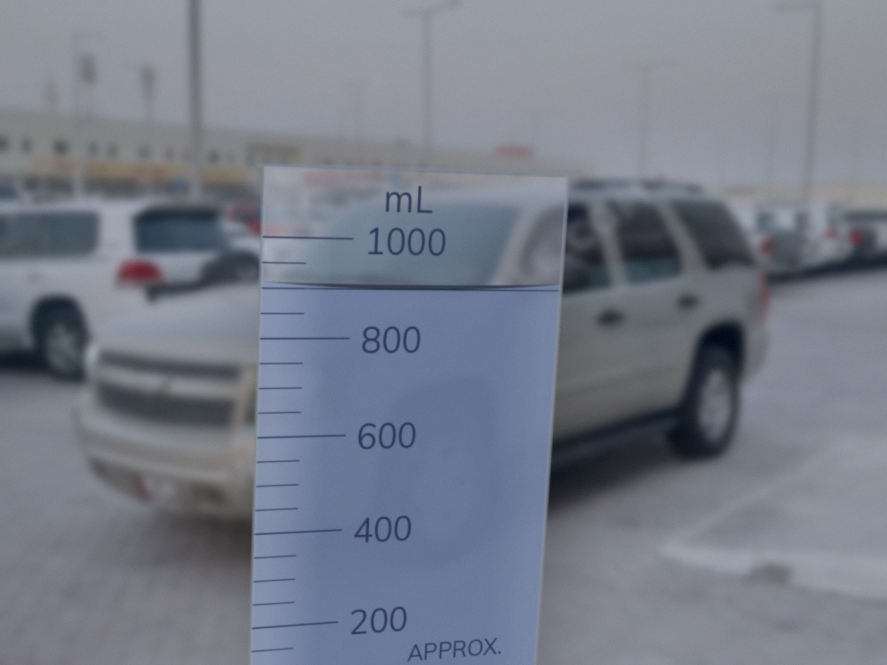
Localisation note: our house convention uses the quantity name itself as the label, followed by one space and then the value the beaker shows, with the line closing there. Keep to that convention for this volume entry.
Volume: 900 mL
